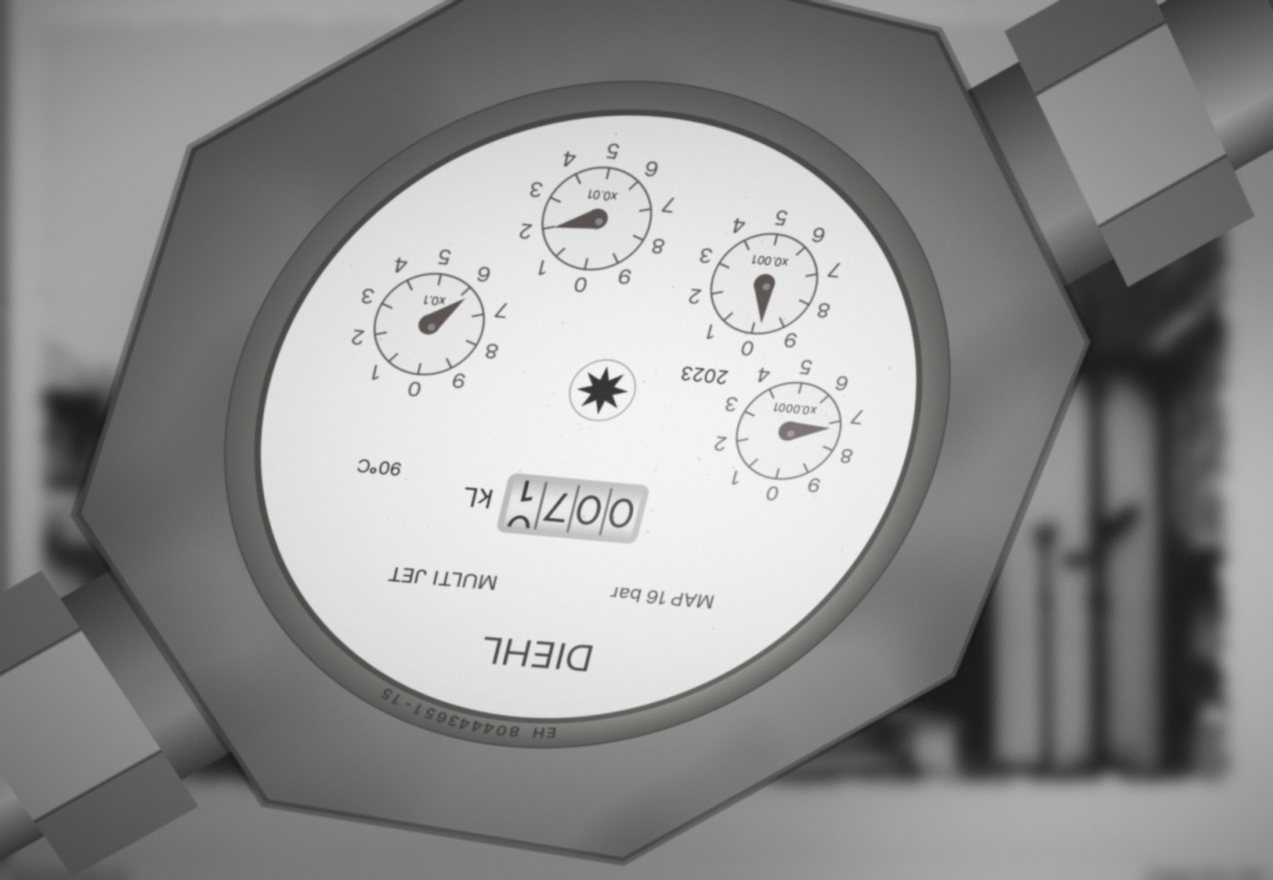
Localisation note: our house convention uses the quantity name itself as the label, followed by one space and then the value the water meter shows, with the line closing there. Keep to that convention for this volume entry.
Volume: 70.6197 kL
